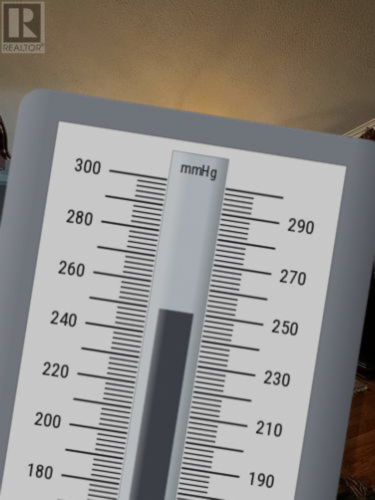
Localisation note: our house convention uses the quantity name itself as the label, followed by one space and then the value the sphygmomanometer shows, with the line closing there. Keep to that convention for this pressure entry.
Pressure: 250 mmHg
